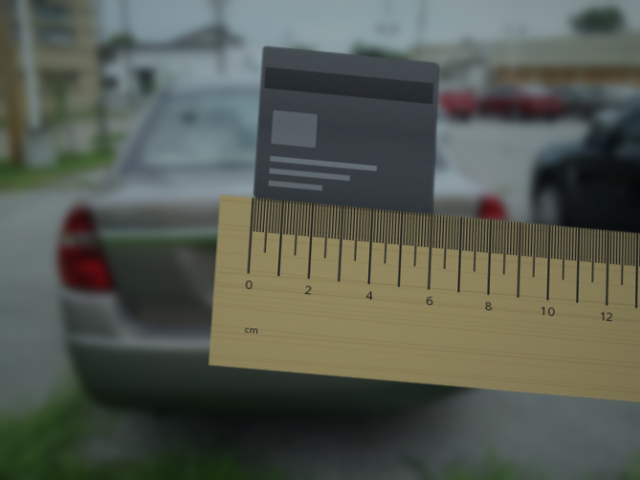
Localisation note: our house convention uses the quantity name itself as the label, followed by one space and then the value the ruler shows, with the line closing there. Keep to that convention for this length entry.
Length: 6 cm
